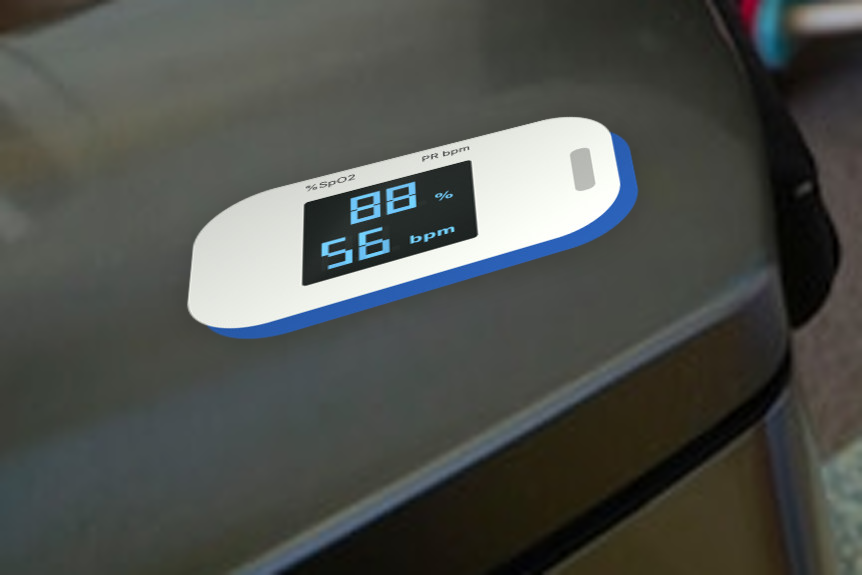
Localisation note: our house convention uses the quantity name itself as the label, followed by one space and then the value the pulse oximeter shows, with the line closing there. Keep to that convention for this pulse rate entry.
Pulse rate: 56 bpm
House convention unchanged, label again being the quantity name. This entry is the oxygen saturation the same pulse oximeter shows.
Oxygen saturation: 88 %
